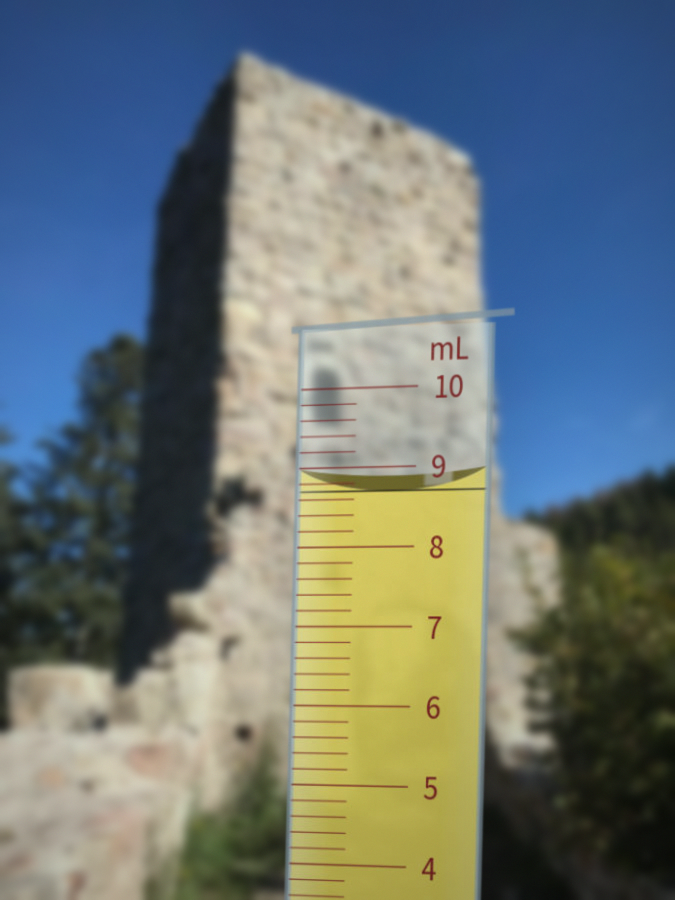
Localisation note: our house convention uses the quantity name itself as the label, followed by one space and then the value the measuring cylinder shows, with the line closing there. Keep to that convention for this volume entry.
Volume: 8.7 mL
